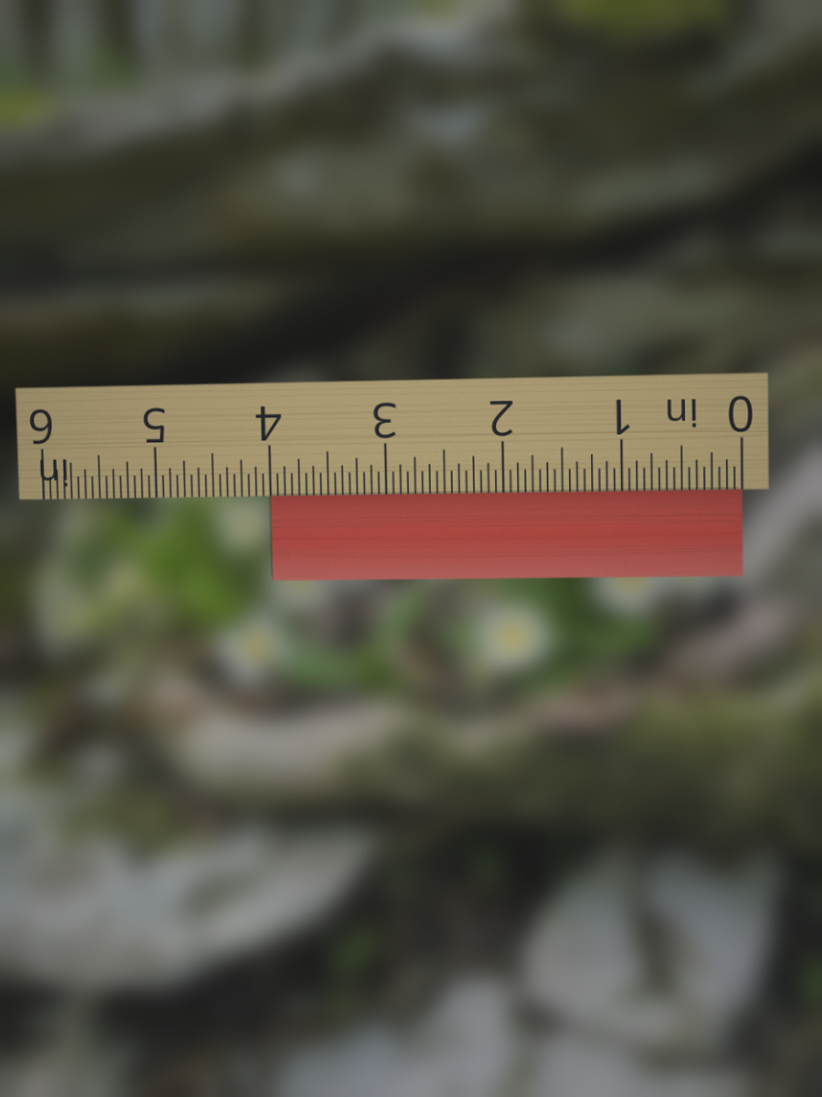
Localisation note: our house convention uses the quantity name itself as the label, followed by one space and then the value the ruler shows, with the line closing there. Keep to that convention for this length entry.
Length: 4 in
